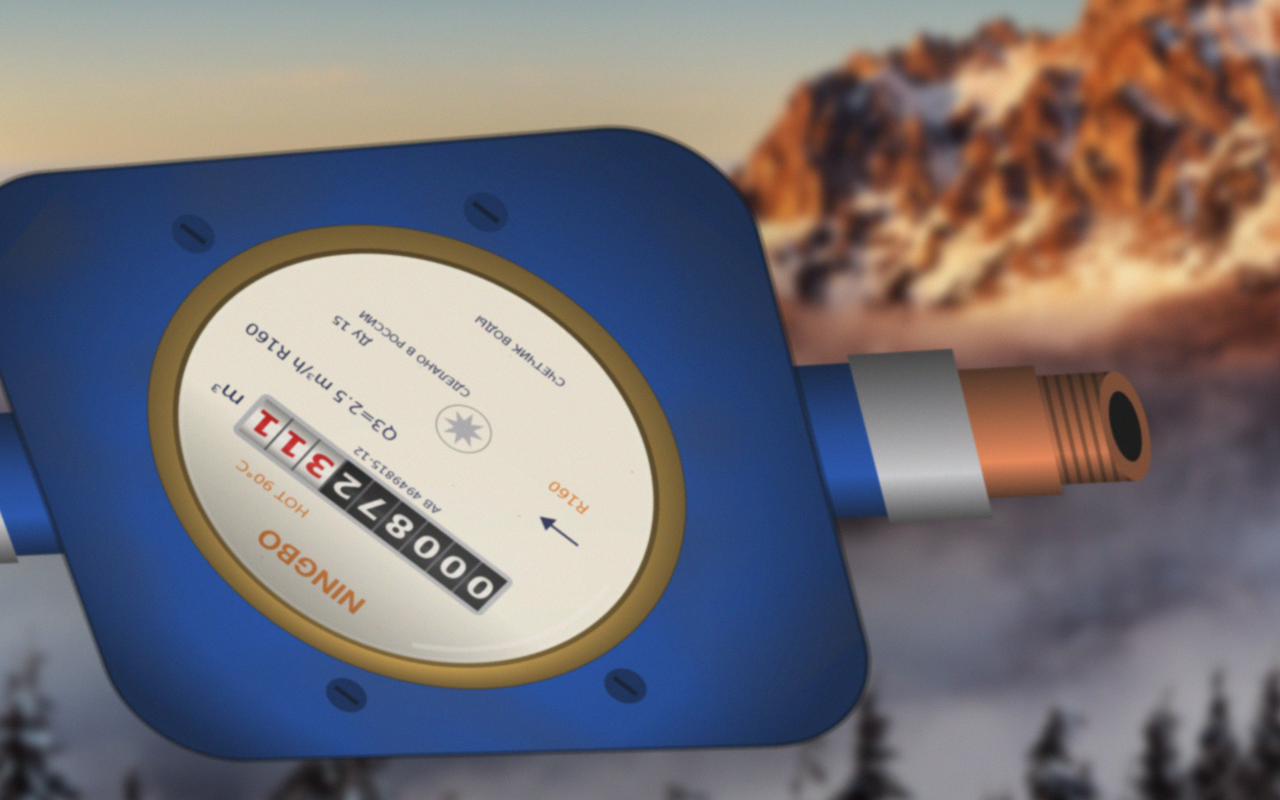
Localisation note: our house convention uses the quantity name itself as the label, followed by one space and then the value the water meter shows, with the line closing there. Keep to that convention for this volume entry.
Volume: 872.311 m³
